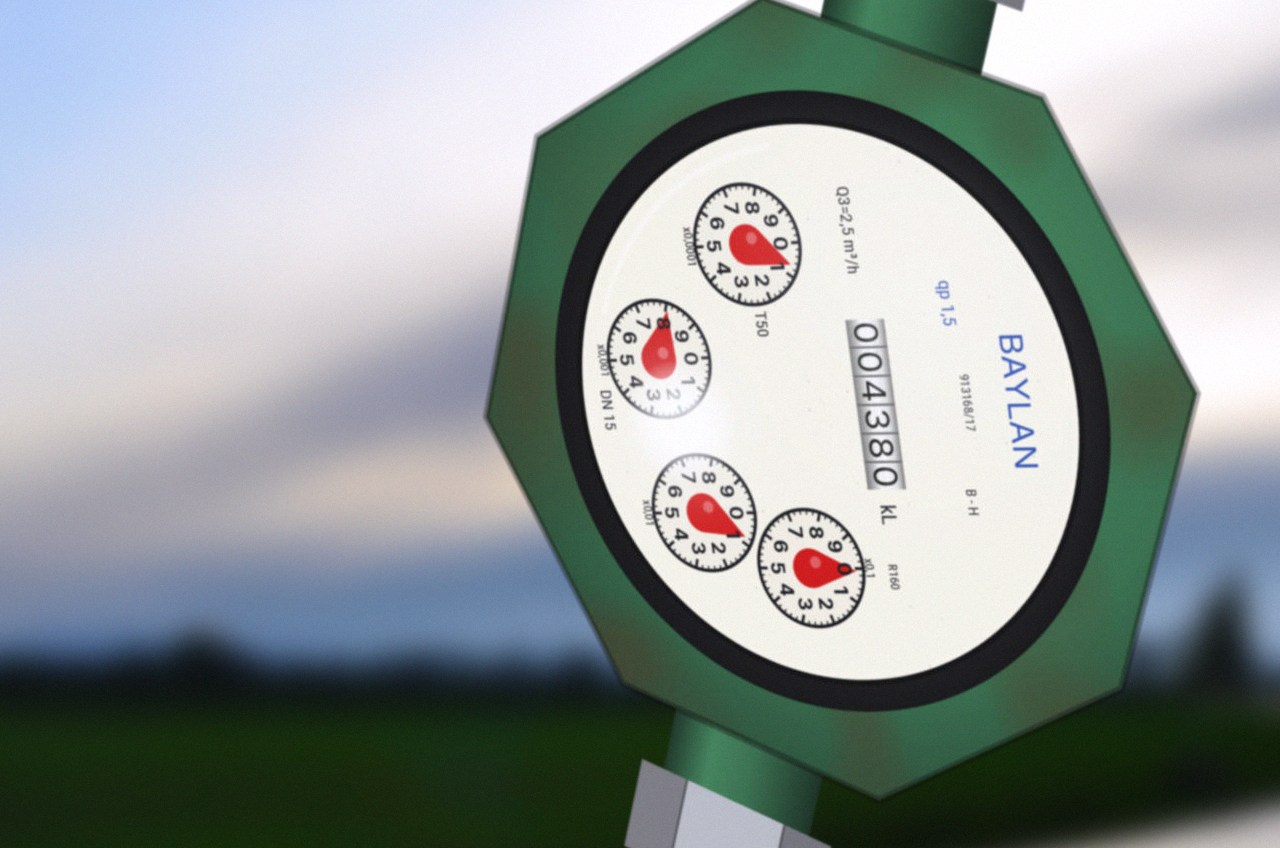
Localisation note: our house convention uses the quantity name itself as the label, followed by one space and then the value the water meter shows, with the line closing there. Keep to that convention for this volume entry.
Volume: 4380.0080 kL
